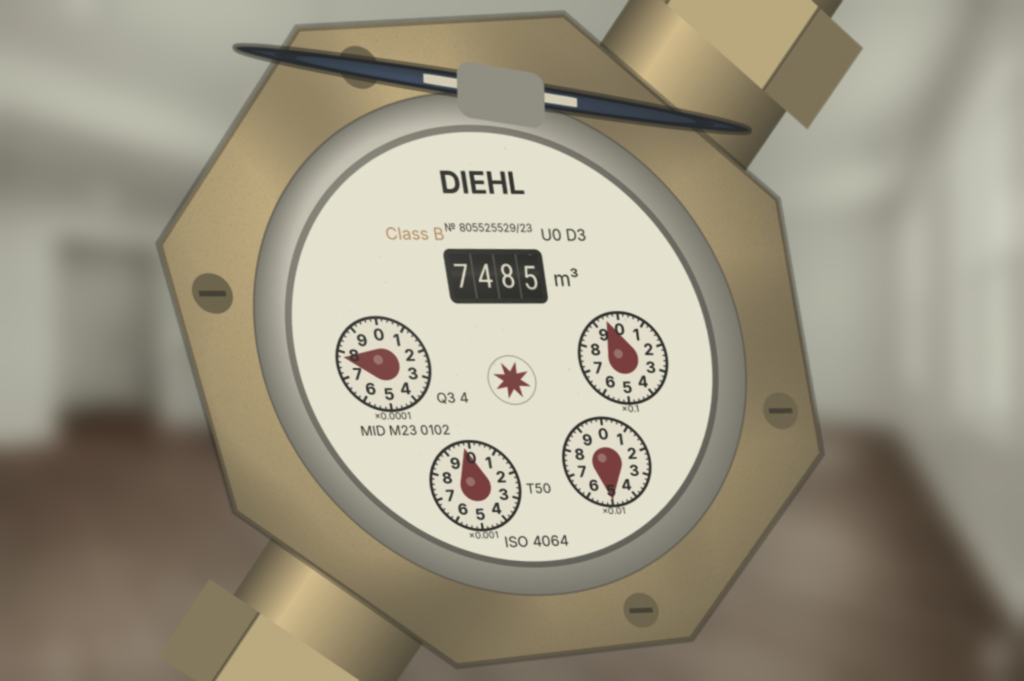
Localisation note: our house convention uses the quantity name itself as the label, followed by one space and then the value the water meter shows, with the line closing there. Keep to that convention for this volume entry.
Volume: 7484.9497 m³
